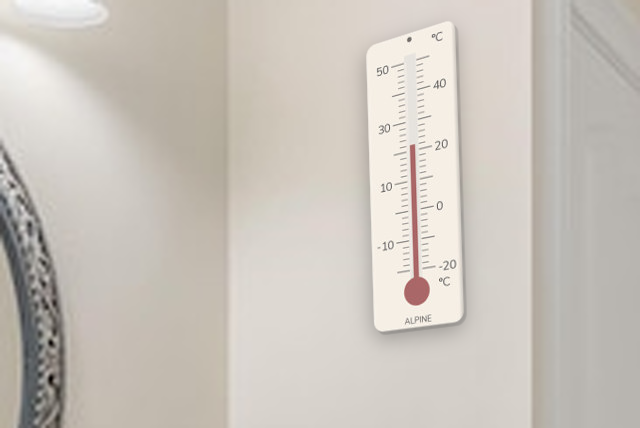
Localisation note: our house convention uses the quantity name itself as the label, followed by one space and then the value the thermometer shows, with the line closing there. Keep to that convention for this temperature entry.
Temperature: 22 °C
